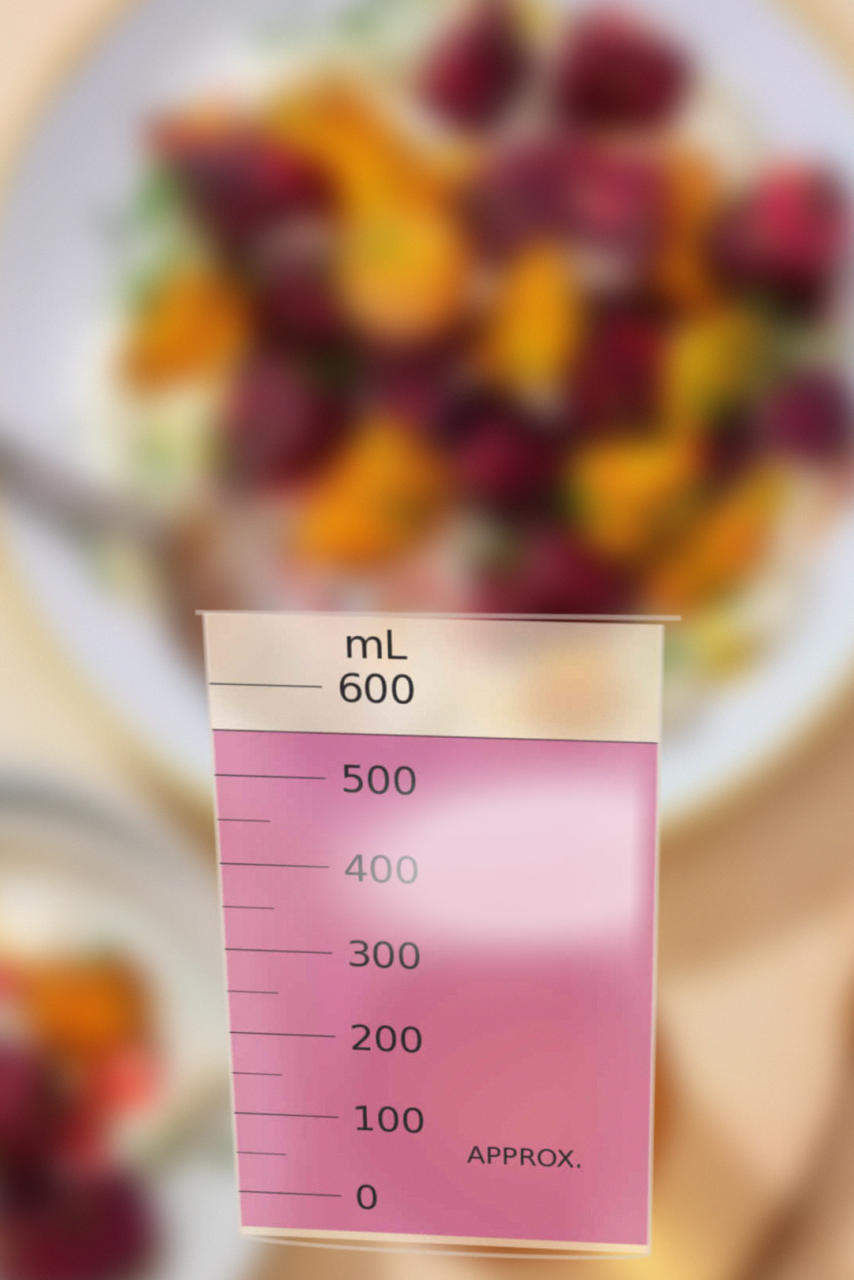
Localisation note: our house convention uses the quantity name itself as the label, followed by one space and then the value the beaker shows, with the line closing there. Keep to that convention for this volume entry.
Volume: 550 mL
